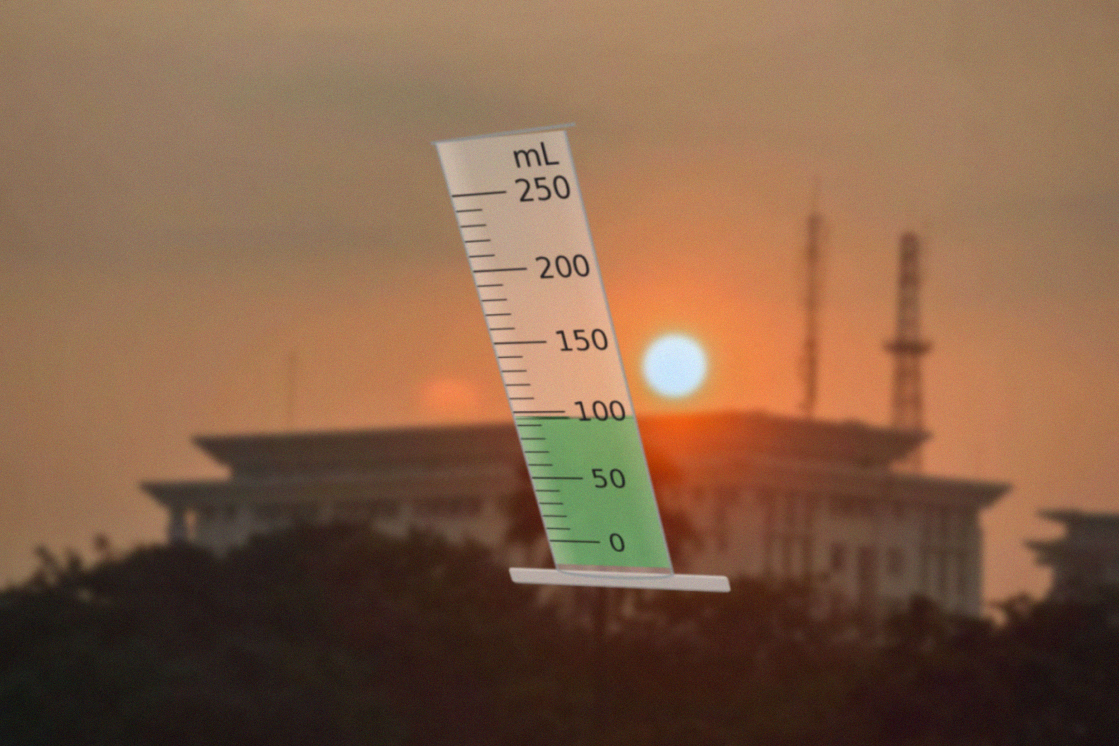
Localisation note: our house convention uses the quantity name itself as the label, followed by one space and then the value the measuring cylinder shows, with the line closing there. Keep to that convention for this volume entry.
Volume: 95 mL
